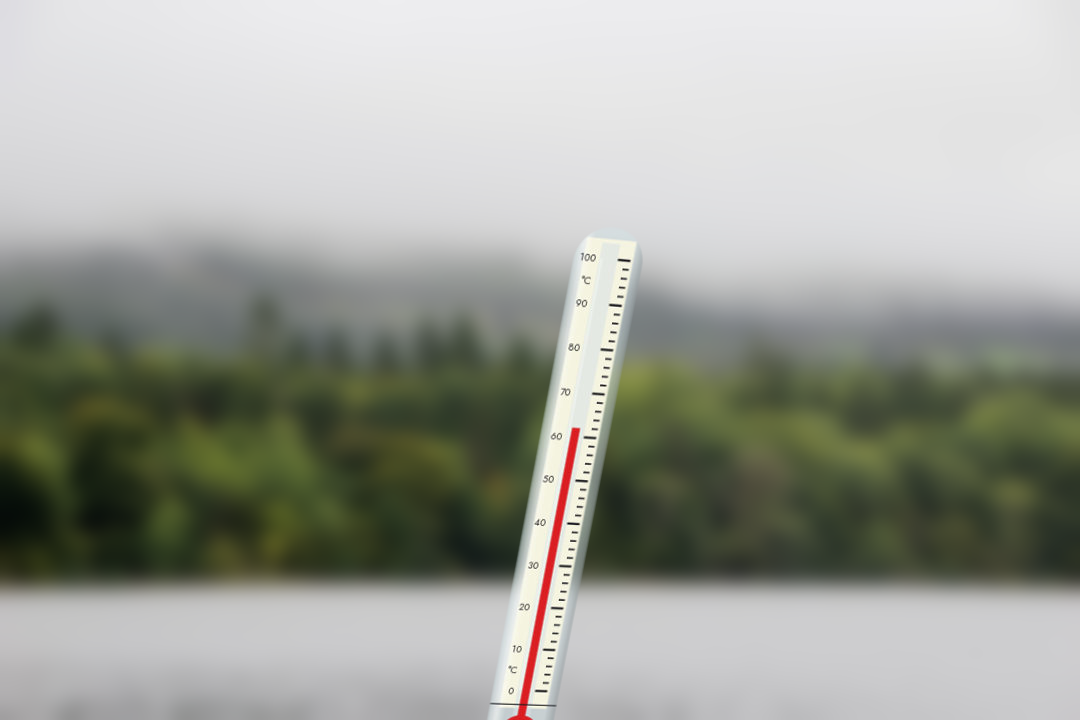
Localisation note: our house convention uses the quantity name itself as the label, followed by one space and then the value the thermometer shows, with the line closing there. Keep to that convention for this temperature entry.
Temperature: 62 °C
